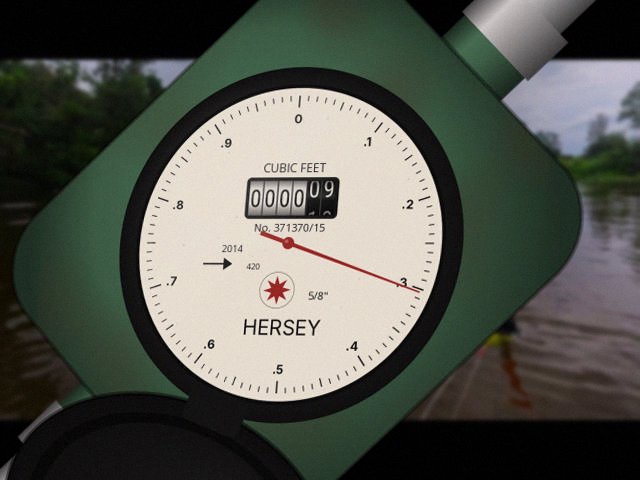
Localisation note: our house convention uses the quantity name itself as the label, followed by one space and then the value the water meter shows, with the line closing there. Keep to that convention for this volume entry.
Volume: 9.30 ft³
